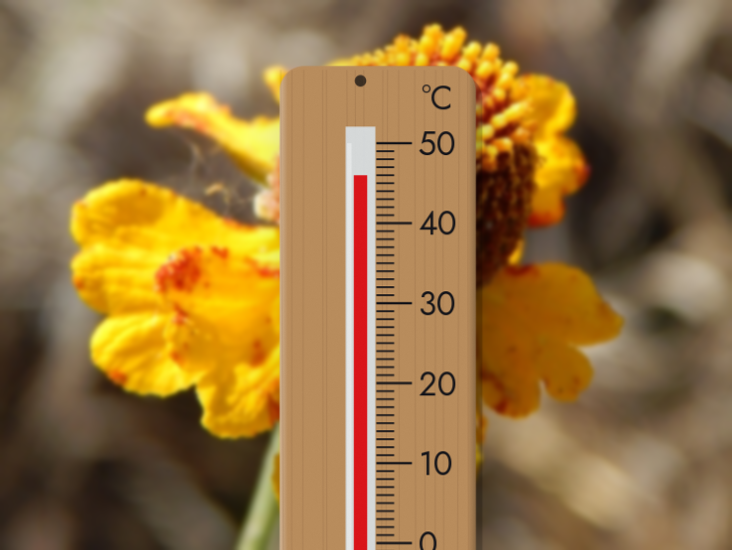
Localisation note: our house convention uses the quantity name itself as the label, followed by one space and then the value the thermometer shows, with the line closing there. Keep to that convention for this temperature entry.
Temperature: 46 °C
